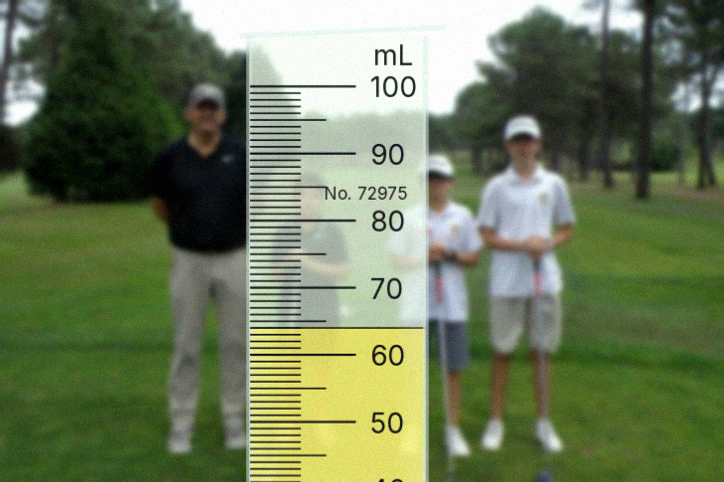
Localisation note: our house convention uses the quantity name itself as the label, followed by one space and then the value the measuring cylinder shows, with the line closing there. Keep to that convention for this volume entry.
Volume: 64 mL
